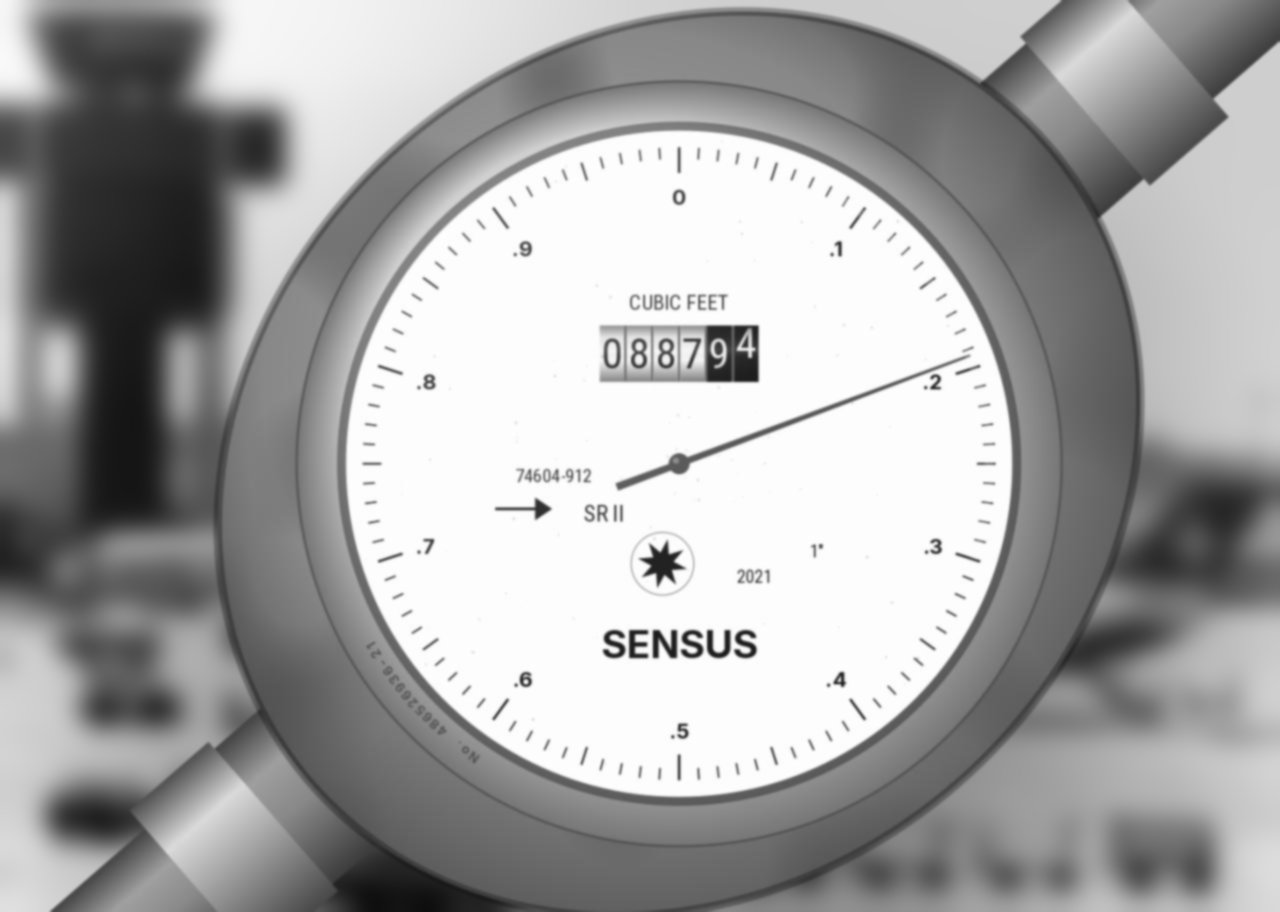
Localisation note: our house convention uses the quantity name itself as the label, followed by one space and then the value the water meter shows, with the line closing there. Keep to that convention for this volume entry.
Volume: 88794.19 ft³
